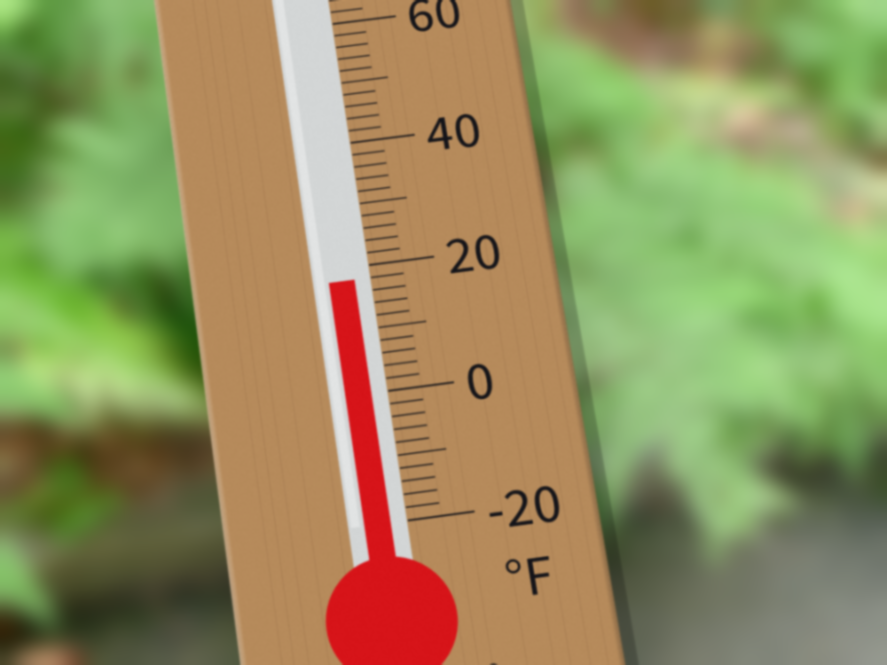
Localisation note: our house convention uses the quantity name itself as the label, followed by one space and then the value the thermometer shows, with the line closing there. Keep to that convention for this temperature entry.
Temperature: 18 °F
